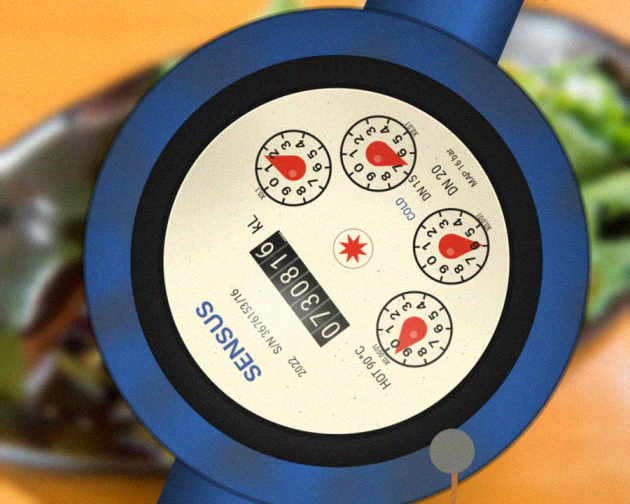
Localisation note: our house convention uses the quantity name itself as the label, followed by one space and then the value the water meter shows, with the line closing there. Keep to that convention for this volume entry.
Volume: 730816.1659 kL
